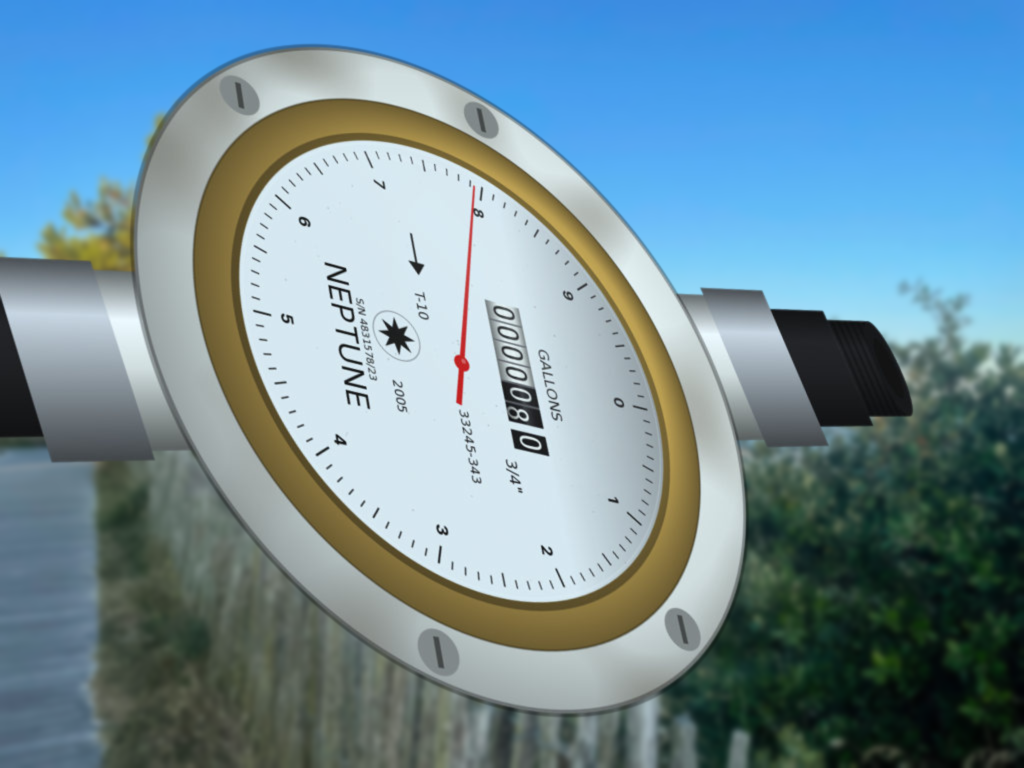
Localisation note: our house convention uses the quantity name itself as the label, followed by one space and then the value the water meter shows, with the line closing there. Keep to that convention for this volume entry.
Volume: 77.9 gal
